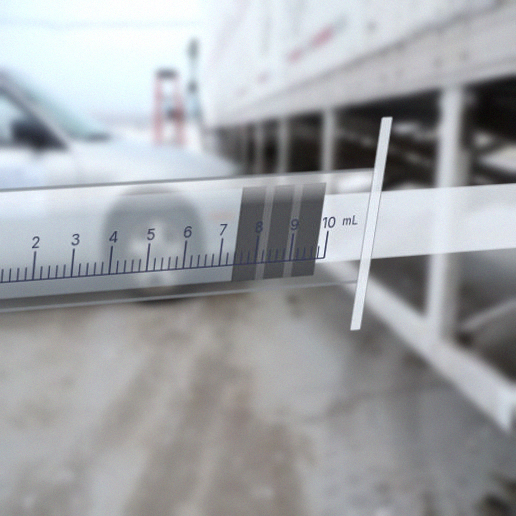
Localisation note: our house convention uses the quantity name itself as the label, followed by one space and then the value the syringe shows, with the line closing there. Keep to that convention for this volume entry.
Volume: 7.4 mL
